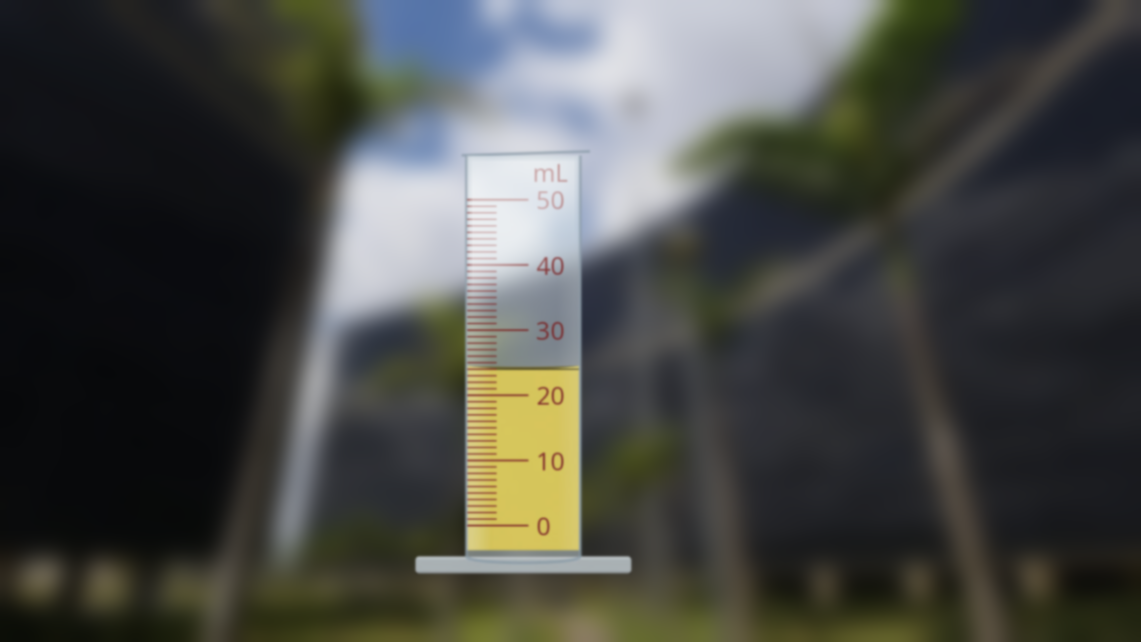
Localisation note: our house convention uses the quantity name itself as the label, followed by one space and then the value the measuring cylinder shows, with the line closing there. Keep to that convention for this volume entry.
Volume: 24 mL
